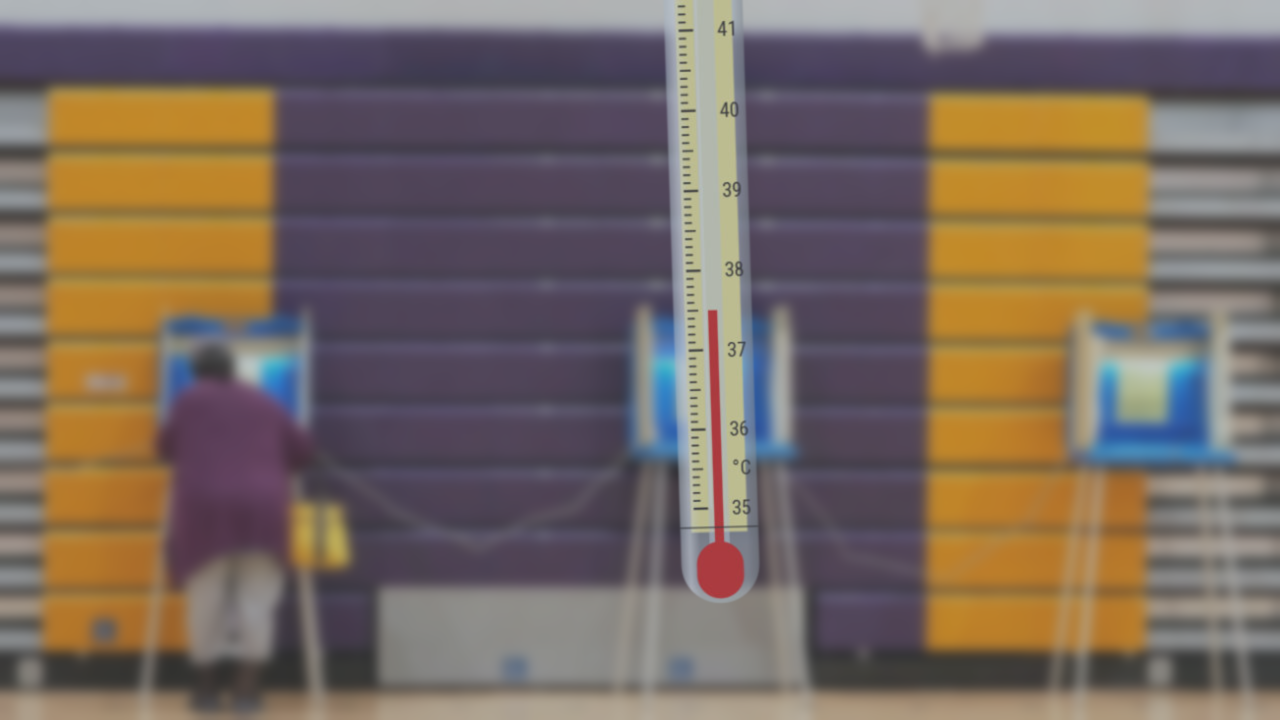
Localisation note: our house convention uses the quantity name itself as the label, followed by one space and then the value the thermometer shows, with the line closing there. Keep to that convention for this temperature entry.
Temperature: 37.5 °C
